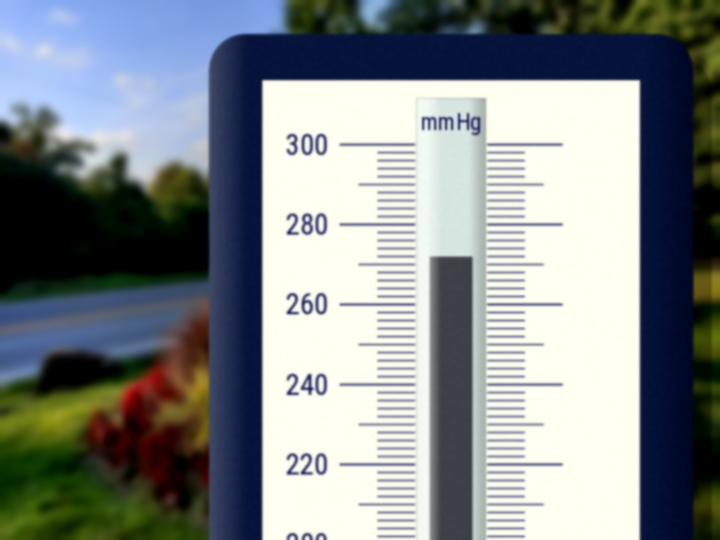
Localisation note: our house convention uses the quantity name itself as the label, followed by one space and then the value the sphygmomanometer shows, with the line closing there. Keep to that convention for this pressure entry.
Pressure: 272 mmHg
